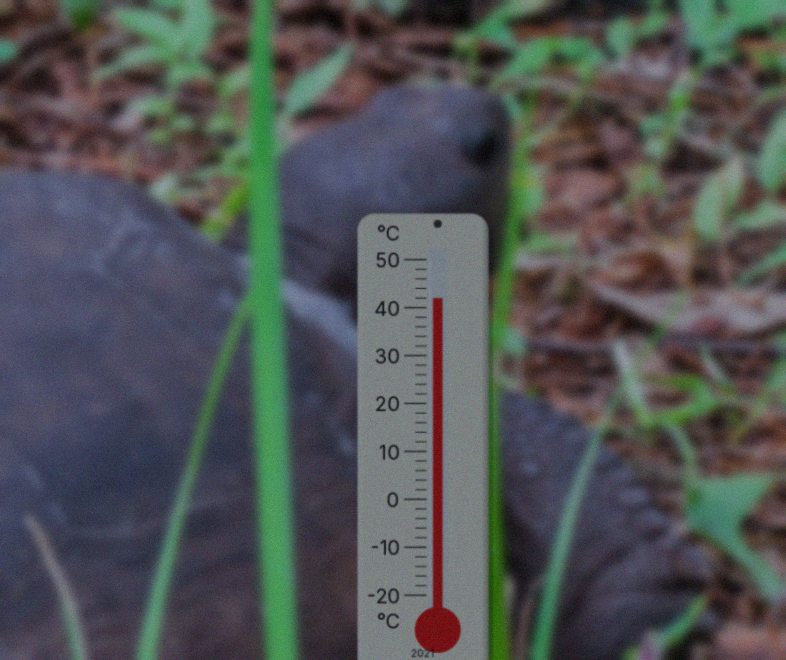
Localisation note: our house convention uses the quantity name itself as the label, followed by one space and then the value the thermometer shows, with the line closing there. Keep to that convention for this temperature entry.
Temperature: 42 °C
